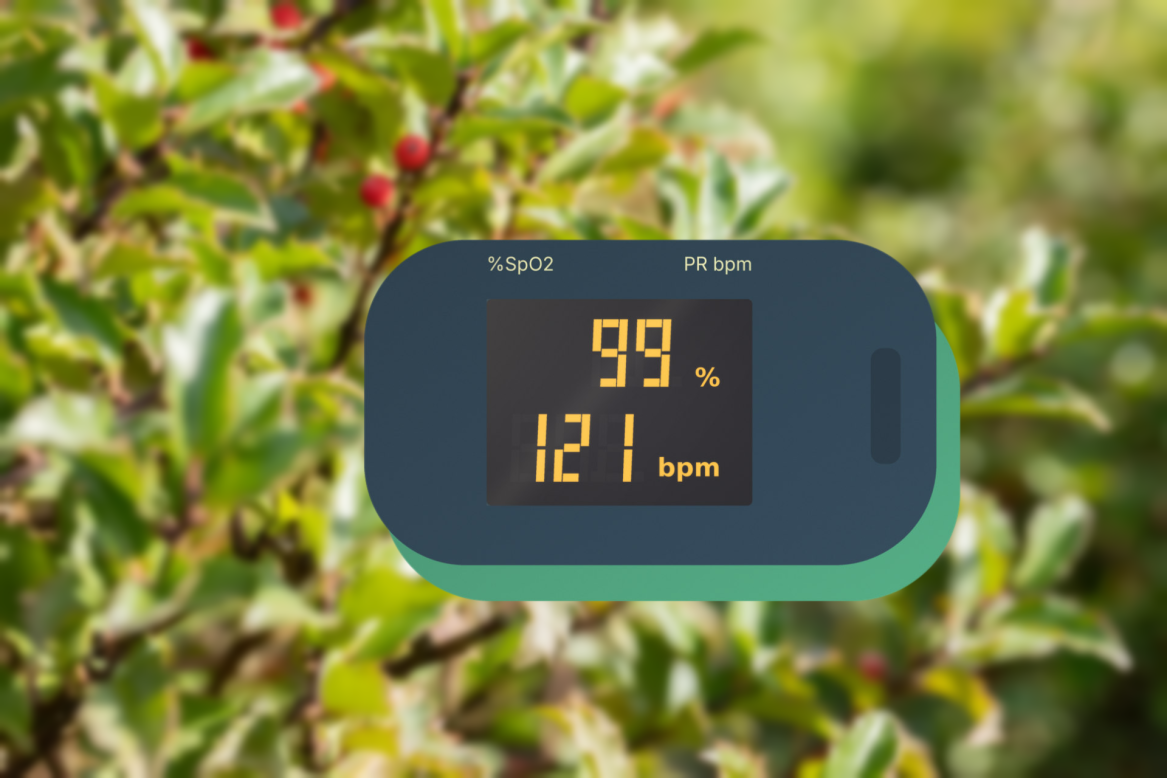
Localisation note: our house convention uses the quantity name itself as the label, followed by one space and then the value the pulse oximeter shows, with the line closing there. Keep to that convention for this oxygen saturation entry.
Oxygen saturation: 99 %
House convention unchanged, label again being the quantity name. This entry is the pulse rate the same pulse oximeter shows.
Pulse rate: 121 bpm
